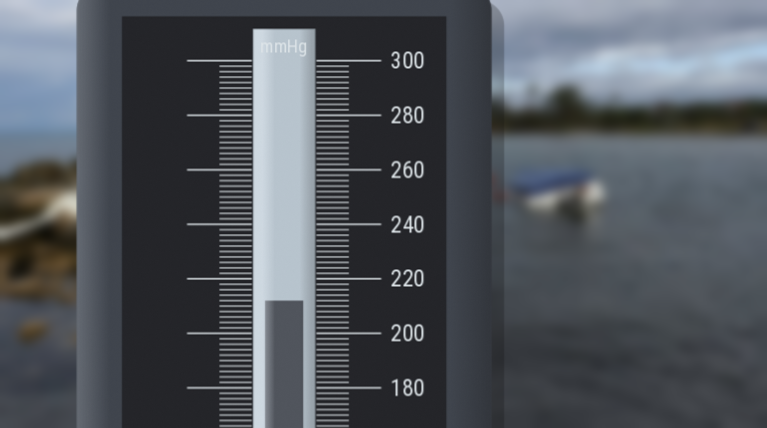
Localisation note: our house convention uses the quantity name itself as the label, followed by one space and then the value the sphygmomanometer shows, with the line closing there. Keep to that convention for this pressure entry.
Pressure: 212 mmHg
